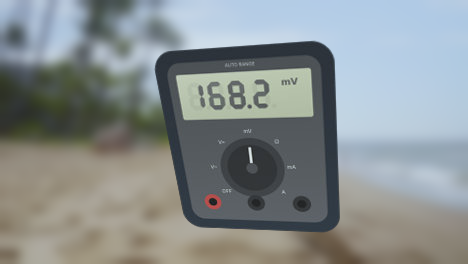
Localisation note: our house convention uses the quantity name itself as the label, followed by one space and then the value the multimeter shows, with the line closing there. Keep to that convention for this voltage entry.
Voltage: 168.2 mV
